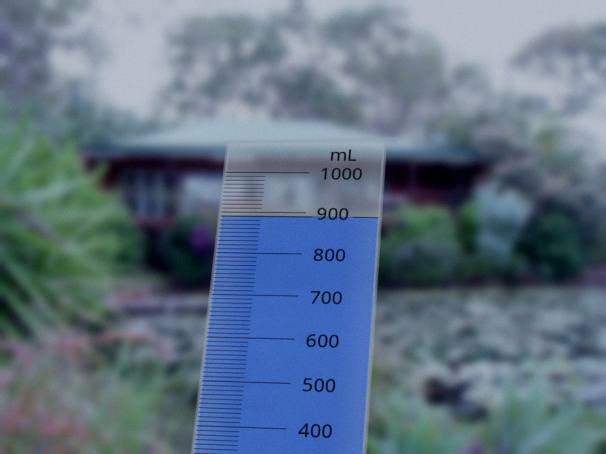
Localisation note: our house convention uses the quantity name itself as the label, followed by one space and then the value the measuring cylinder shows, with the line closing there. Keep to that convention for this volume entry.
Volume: 890 mL
